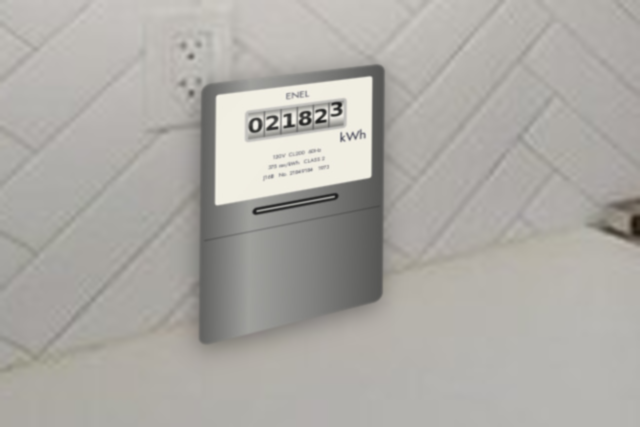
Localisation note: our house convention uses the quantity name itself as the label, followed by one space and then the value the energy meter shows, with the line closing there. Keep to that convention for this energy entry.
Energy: 21823 kWh
